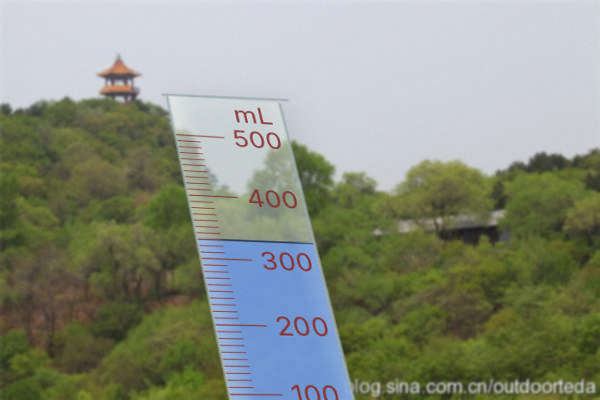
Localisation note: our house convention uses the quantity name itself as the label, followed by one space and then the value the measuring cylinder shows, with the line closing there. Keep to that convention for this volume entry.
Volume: 330 mL
